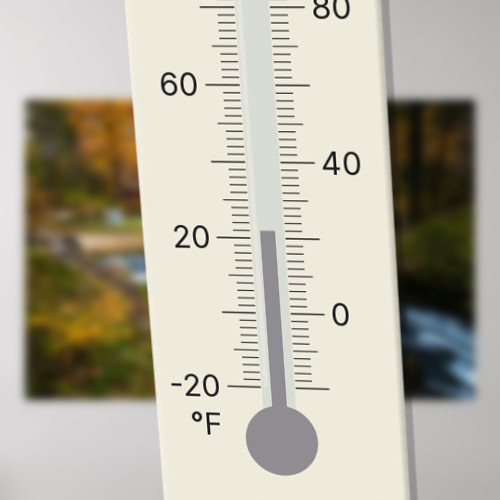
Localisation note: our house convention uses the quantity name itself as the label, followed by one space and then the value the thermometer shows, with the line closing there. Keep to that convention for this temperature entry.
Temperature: 22 °F
